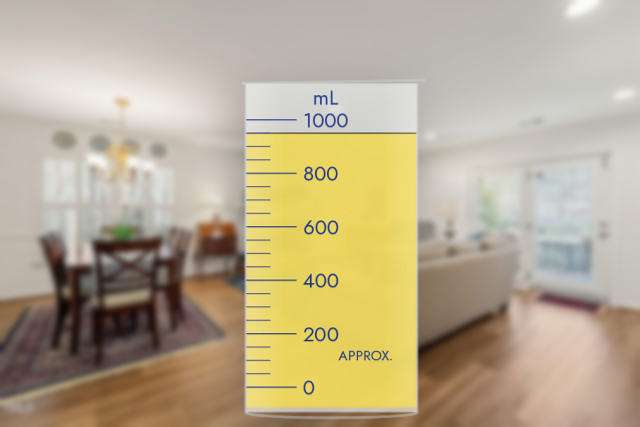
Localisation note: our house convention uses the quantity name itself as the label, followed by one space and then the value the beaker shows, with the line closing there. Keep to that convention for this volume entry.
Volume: 950 mL
